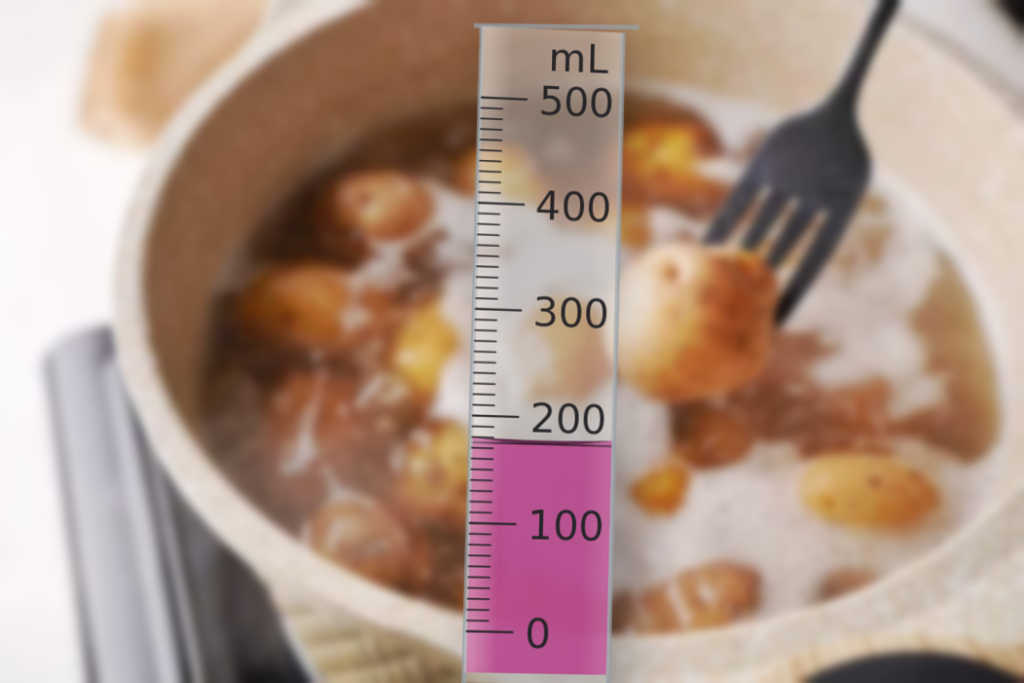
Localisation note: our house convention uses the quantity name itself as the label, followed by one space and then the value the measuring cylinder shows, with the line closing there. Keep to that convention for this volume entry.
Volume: 175 mL
